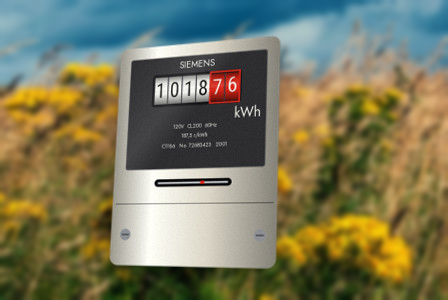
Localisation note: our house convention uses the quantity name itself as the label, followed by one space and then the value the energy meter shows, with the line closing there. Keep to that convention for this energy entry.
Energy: 1018.76 kWh
